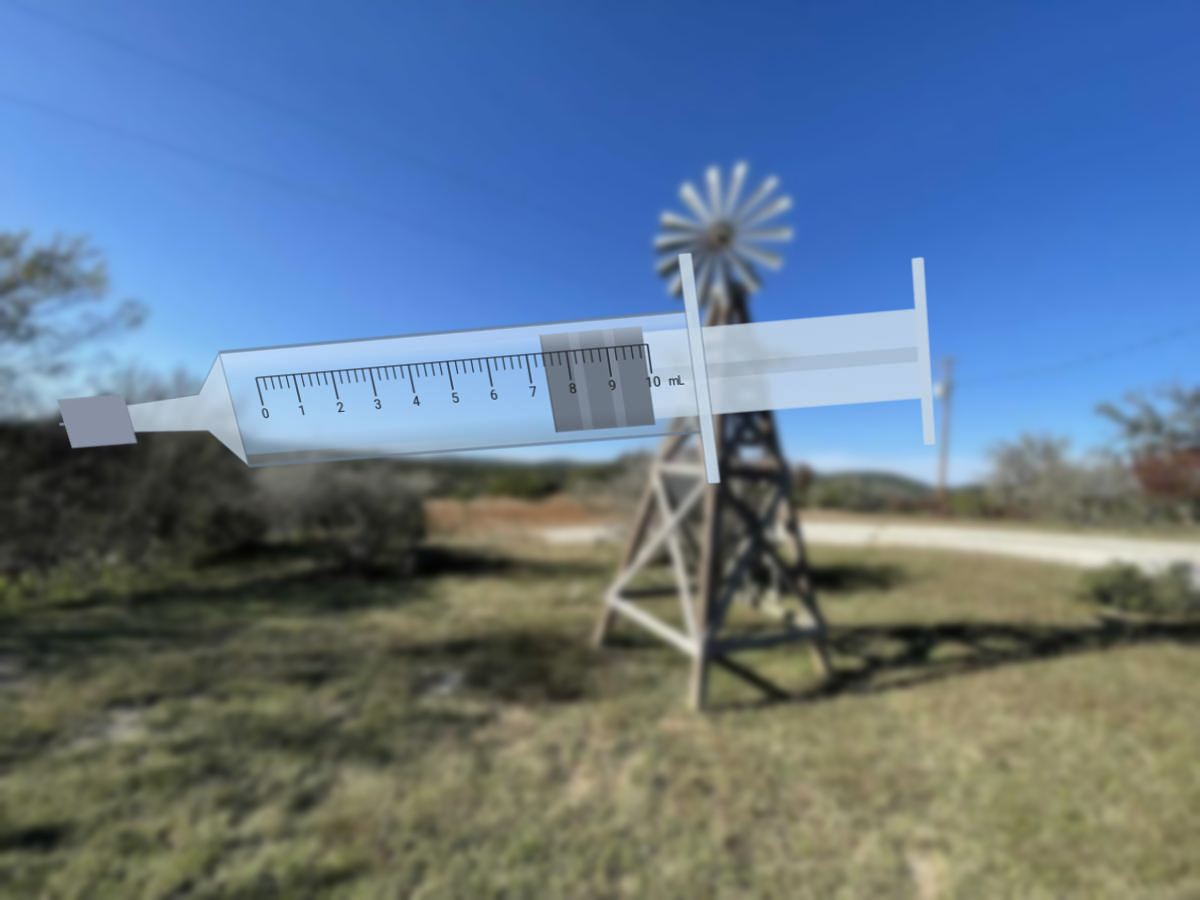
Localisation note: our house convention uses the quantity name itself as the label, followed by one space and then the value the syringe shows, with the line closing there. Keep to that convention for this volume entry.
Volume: 7.4 mL
